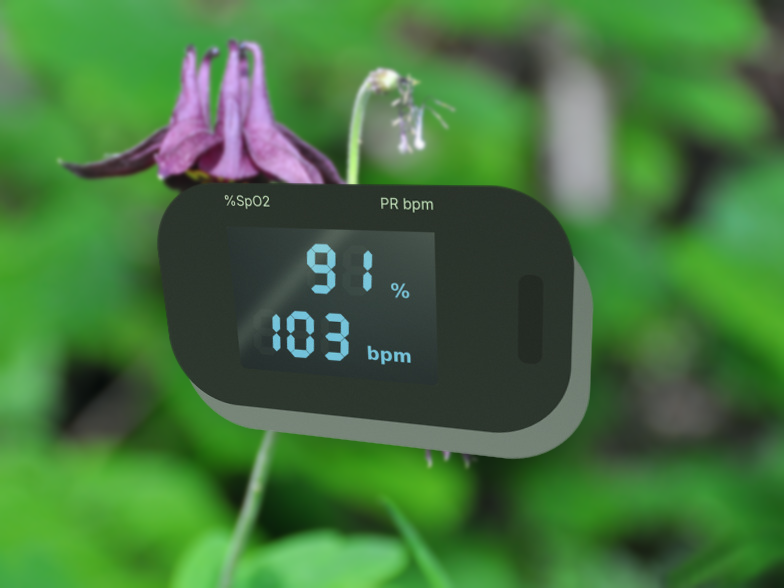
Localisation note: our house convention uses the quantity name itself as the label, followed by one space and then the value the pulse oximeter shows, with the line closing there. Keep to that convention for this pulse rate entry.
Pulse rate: 103 bpm
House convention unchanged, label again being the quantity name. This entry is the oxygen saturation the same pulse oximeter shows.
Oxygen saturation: 91 %
